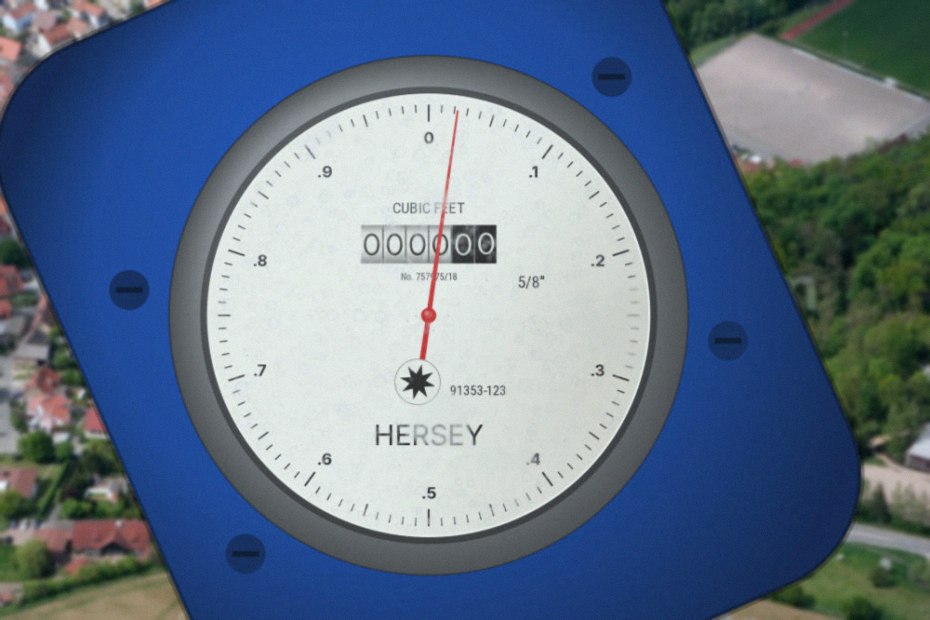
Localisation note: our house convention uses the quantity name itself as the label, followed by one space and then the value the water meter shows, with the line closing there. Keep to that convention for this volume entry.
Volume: 0.02 ft³
